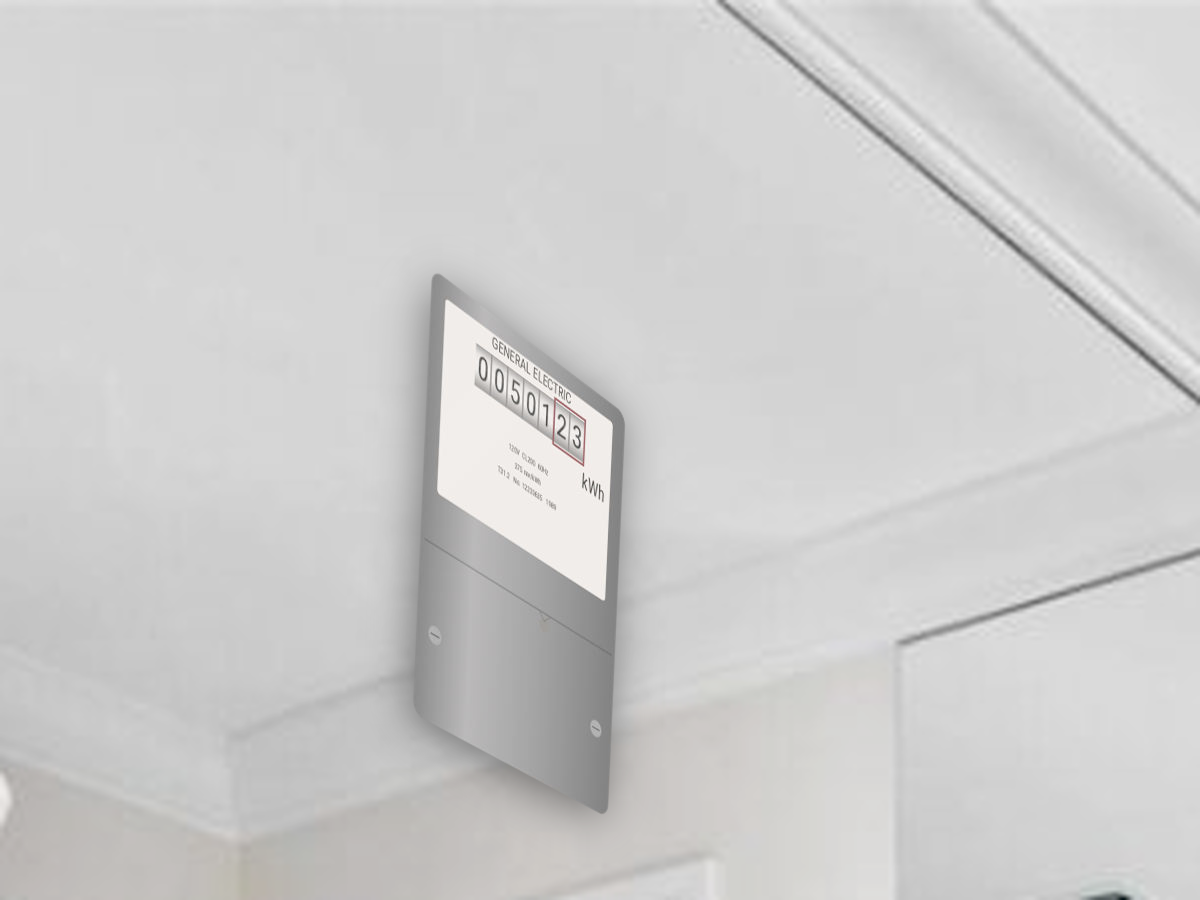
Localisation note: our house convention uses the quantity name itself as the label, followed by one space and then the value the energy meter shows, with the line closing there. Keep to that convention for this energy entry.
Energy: 501.23 kWh
